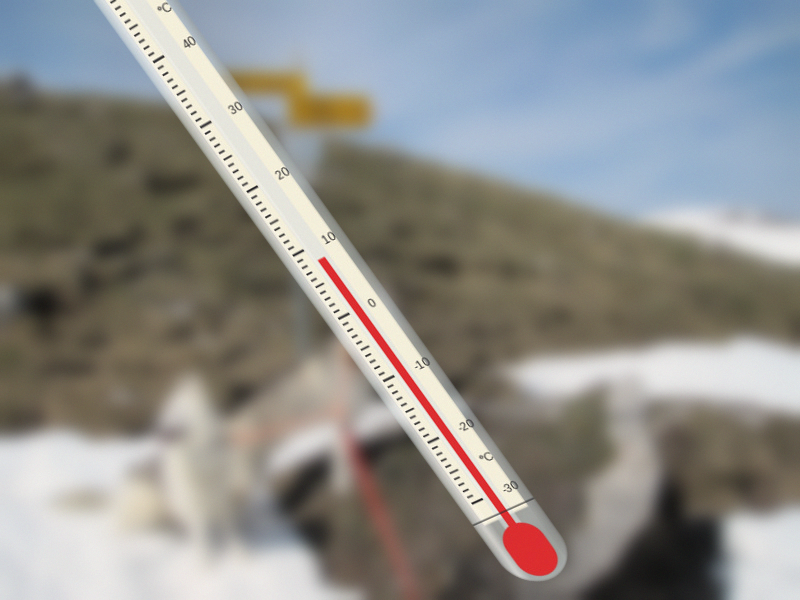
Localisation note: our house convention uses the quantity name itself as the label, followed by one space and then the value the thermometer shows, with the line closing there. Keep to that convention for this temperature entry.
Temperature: 8 °C
